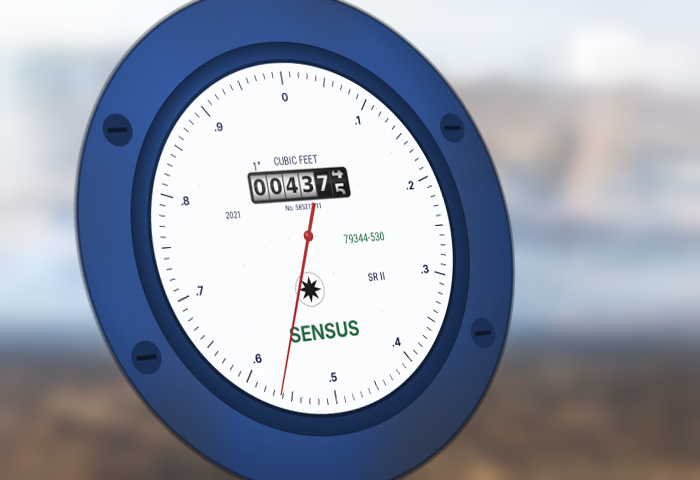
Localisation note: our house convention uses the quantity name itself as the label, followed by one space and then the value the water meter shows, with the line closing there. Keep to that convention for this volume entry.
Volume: 4374.56 ft³
